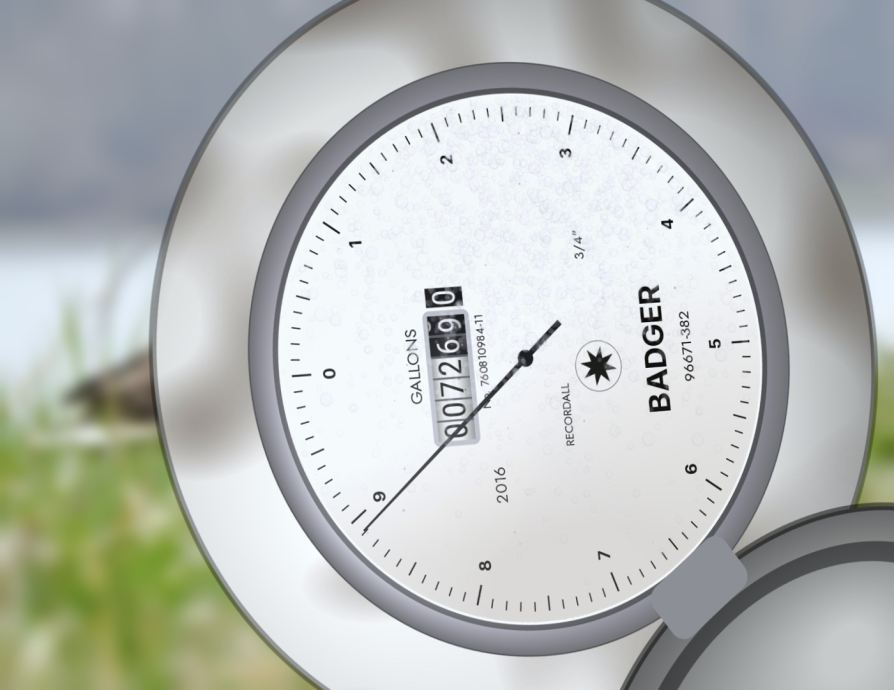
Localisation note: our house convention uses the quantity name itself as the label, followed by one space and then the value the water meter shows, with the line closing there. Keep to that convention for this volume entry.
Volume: 72688.9 gal
